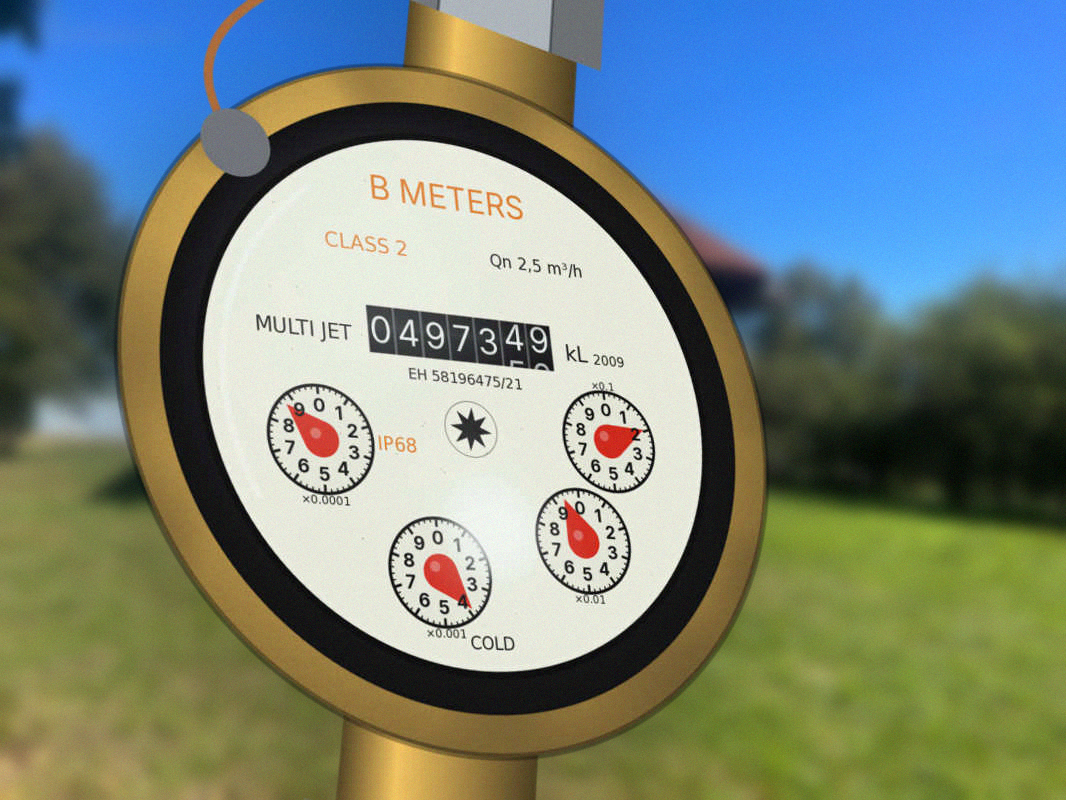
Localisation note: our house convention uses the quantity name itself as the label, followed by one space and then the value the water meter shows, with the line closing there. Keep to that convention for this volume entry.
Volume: 497349.1938 kL
